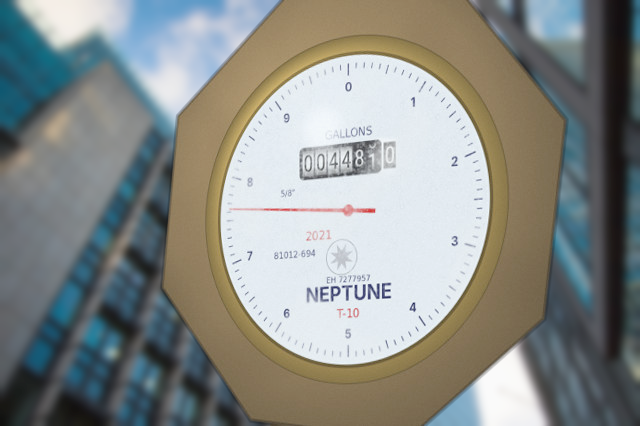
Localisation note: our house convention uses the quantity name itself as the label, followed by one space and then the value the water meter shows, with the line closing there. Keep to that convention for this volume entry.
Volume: 44807.6 gal
